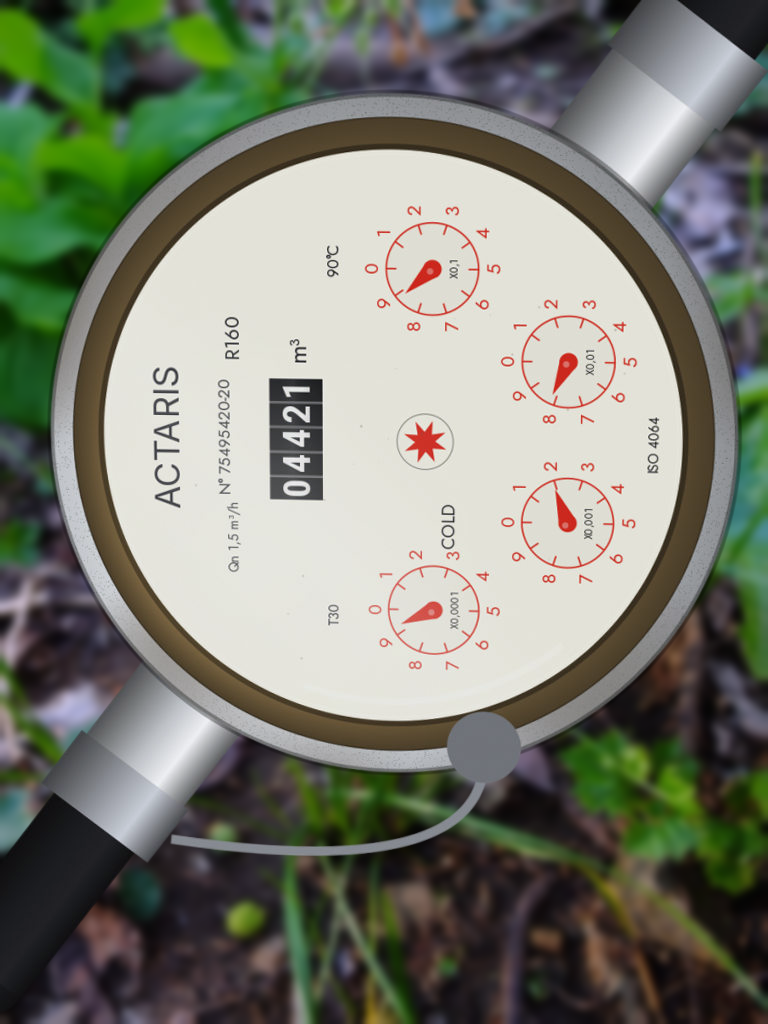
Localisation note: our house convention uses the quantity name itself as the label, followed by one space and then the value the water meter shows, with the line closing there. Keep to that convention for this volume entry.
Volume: 4421.8819 m³
